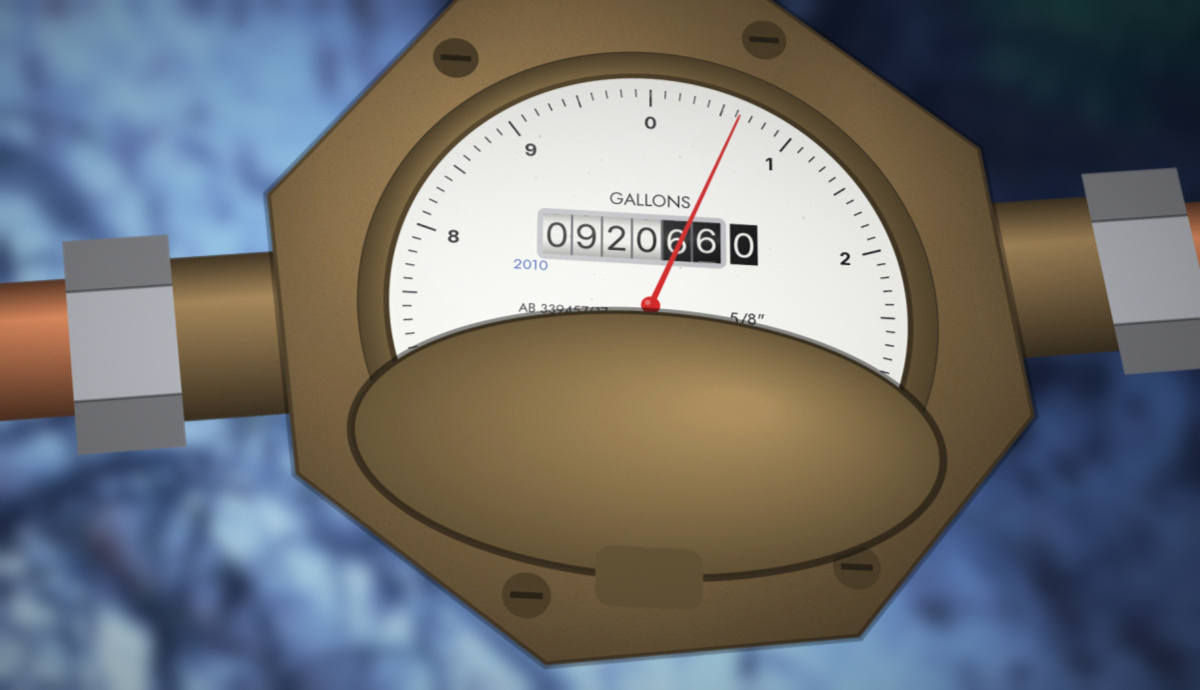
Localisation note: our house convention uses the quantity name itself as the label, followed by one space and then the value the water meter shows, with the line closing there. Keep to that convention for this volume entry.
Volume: 920660.6 gal
